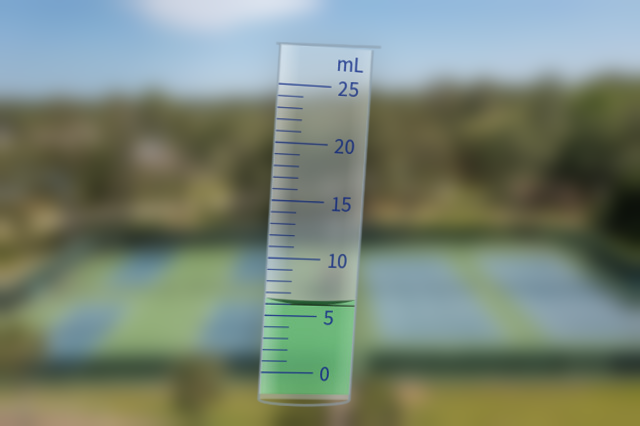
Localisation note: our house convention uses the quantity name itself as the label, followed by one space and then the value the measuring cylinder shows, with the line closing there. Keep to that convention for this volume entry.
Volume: 6 mL
